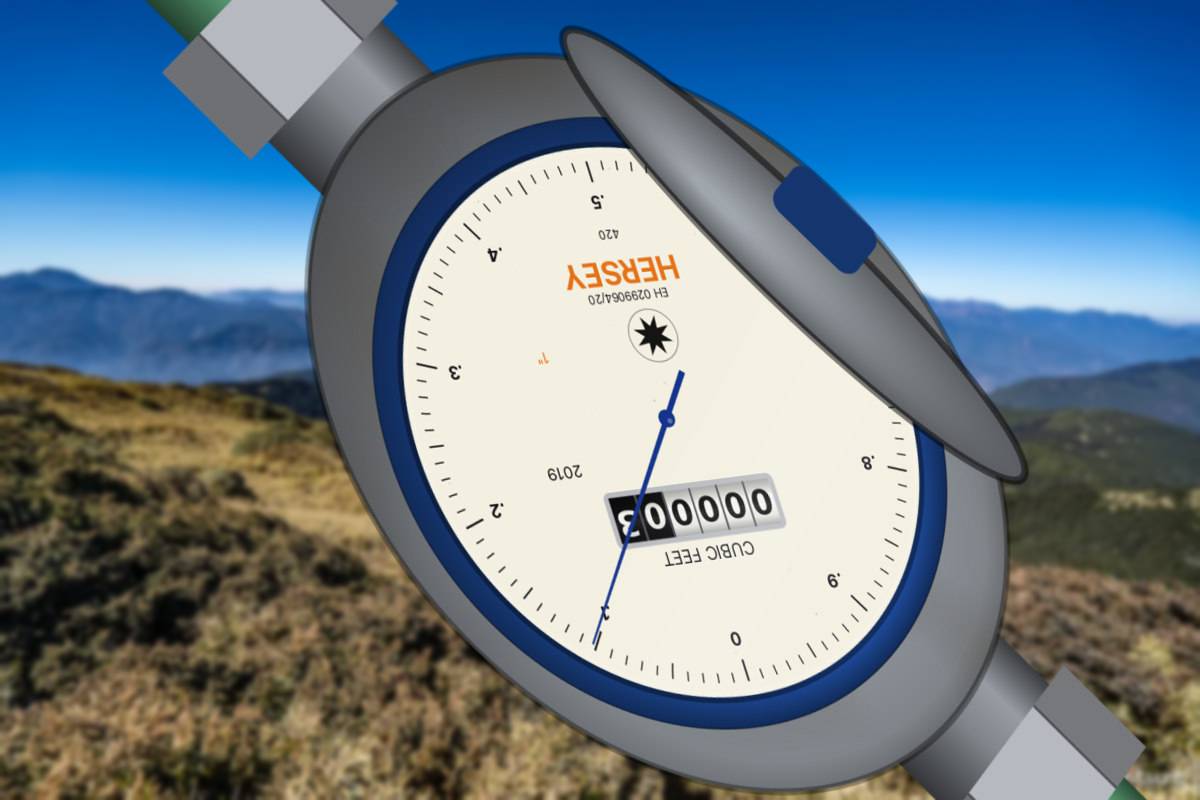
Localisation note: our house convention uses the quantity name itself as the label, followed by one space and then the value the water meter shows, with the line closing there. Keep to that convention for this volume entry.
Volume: 3.10 ft³
